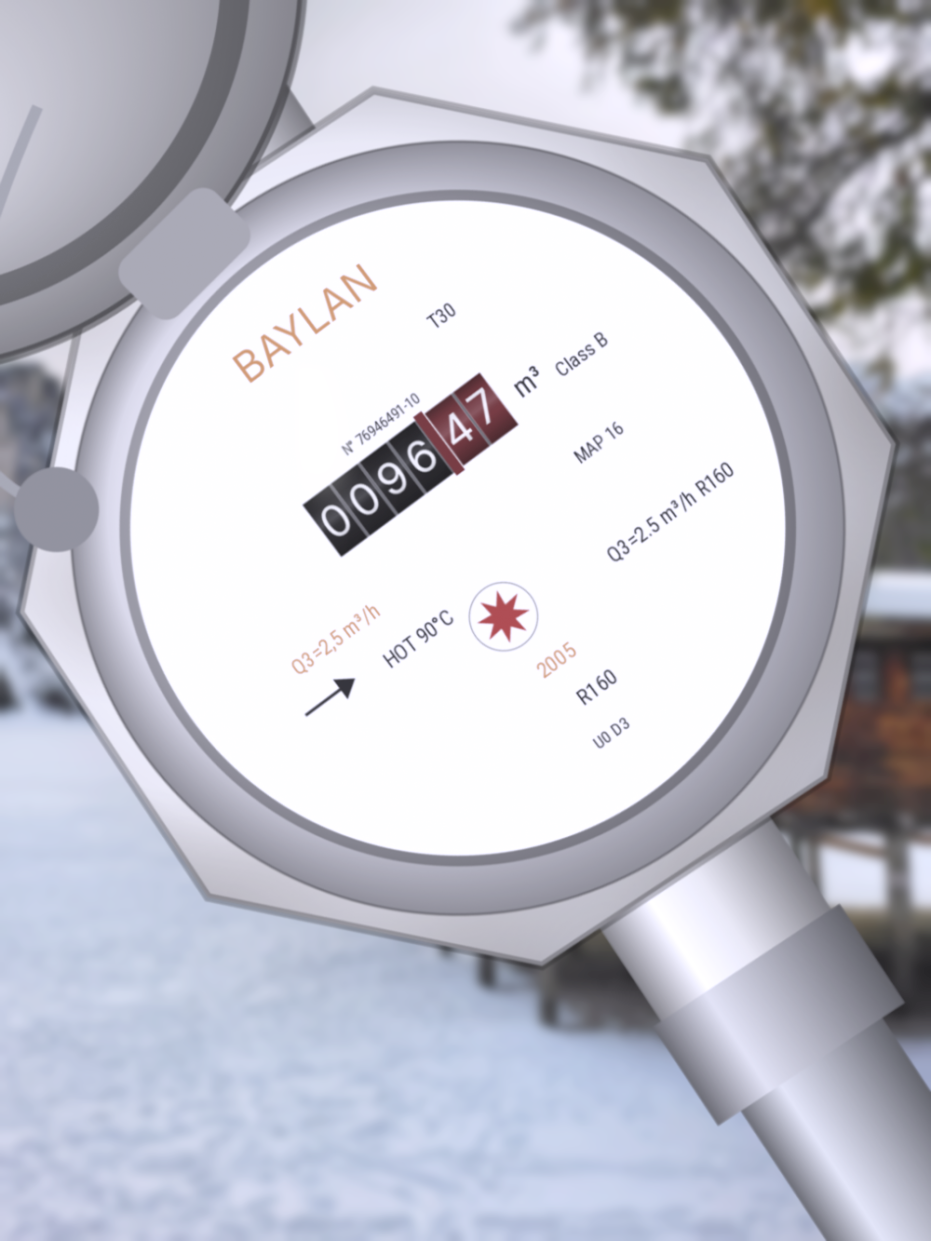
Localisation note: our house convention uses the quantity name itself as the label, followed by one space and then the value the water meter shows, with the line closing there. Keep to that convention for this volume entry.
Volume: 96.47 m³
